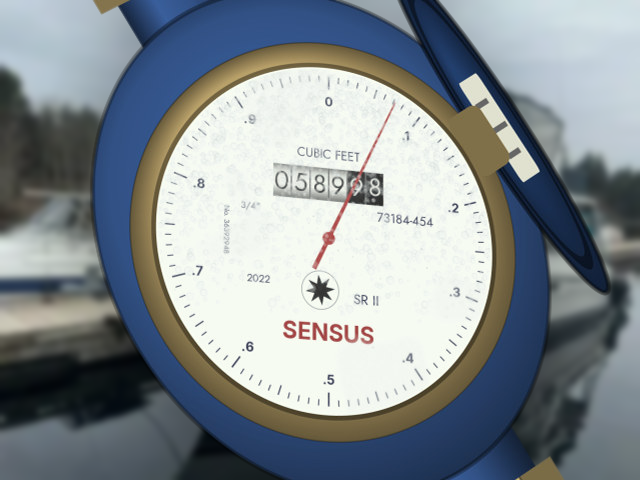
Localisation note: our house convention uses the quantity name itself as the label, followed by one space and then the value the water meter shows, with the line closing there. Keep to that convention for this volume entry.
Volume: 58998.07 ft³
